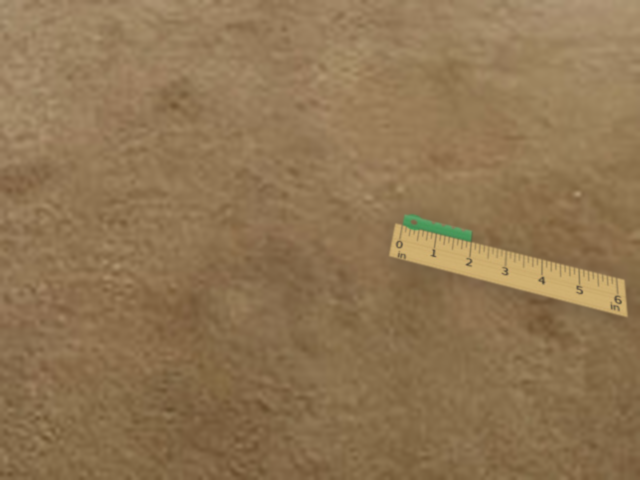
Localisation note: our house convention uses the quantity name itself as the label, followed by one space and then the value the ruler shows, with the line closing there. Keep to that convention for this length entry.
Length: 2 in
